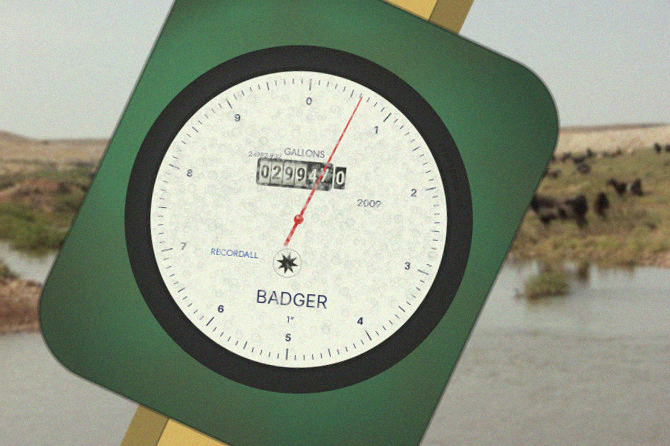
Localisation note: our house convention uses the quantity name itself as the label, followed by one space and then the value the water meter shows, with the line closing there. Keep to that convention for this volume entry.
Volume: 299470.6 gal
